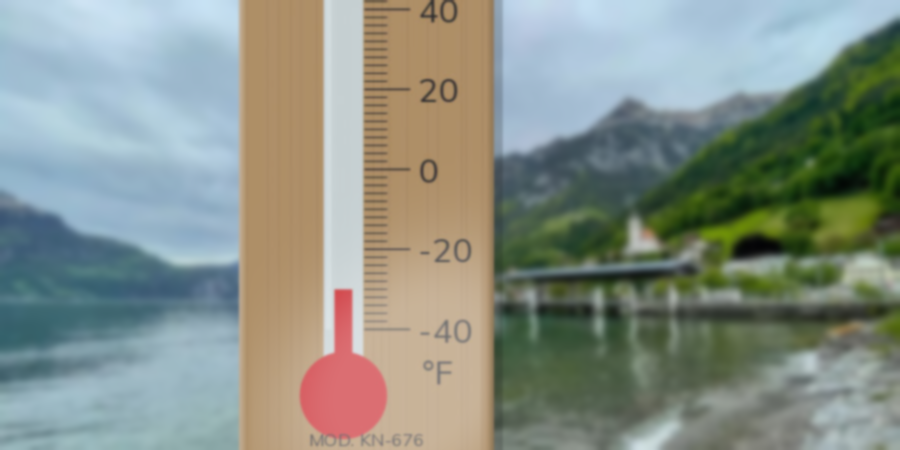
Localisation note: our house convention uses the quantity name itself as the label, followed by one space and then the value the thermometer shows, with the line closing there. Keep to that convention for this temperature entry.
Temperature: -30 °F
